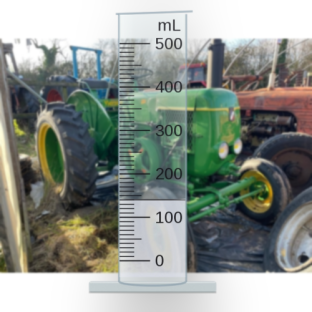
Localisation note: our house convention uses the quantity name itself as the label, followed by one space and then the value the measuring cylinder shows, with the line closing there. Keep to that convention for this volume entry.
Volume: 140 mL
